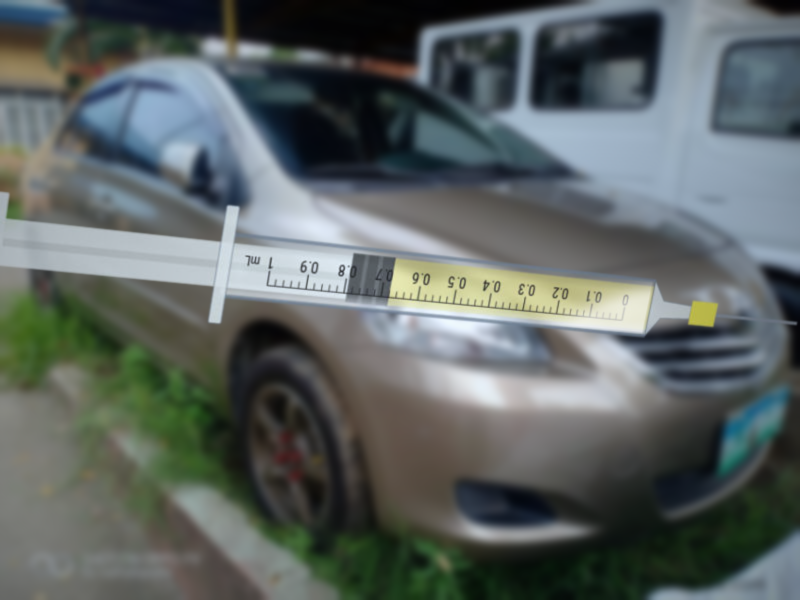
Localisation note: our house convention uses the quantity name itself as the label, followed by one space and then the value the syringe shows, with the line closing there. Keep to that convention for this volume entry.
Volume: 0.68 mL
